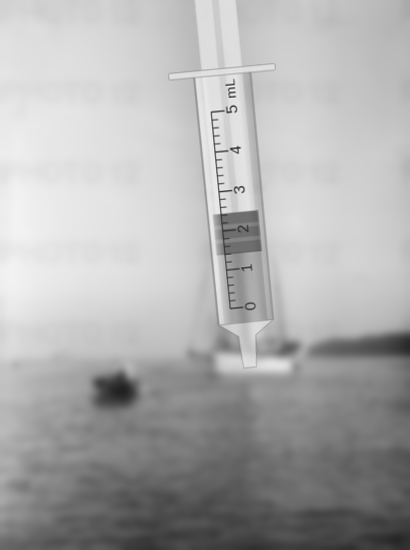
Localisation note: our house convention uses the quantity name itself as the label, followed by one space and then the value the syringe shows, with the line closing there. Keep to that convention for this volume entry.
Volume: 1.4 mL
